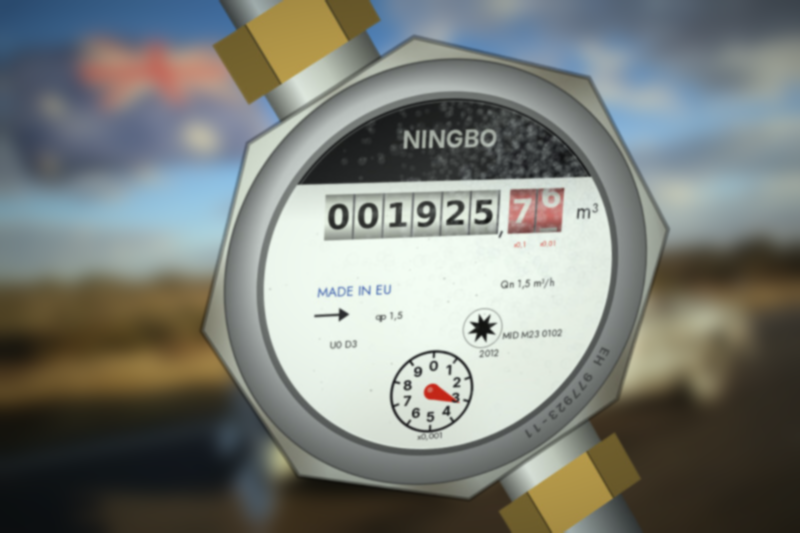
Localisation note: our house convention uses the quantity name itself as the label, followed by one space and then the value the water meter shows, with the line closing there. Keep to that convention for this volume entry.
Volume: 1925.763 m³
